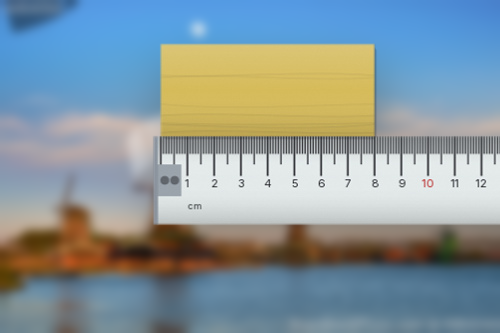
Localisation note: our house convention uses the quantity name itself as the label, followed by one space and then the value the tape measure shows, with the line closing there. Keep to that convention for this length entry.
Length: 8 cm
